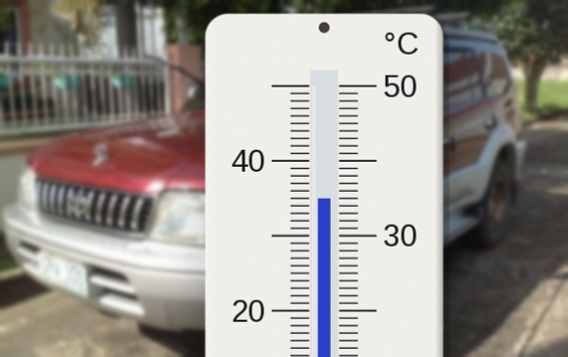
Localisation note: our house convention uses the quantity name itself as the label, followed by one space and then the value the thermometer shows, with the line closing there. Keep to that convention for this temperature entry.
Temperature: 35 °C
